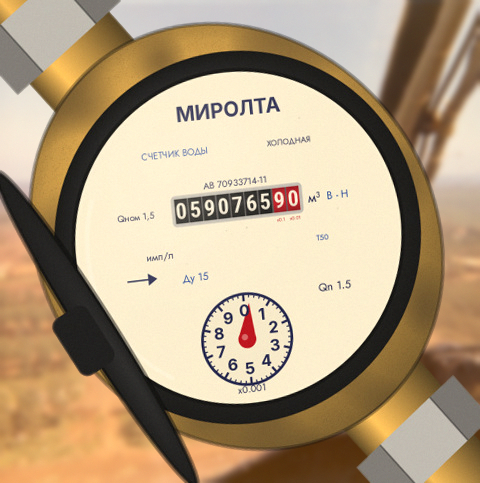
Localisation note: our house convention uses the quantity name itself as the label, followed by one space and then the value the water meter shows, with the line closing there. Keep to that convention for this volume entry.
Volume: 590765.900 m³
